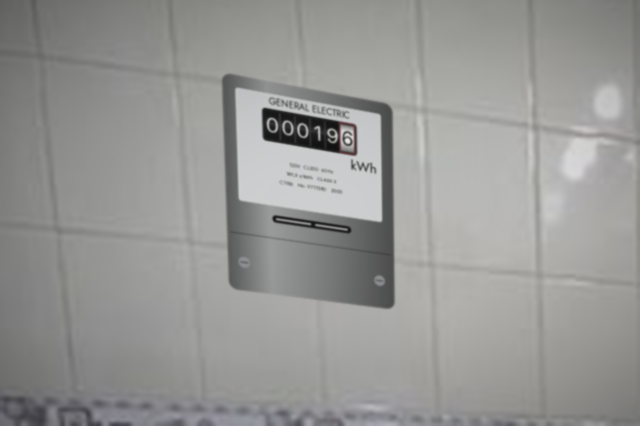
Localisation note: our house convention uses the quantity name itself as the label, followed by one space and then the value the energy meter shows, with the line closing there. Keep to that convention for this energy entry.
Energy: 19.6 kWh
